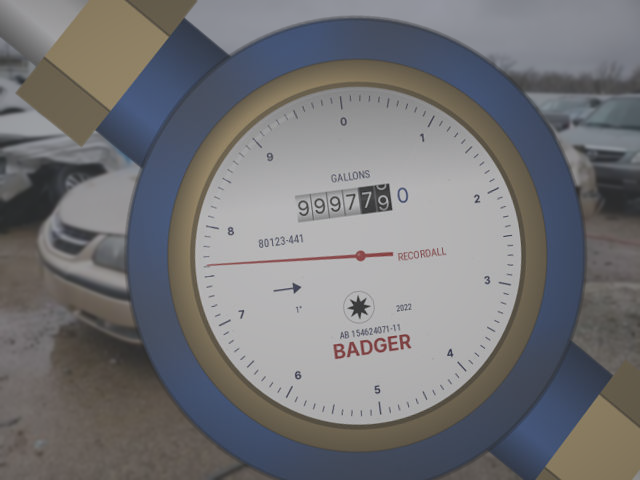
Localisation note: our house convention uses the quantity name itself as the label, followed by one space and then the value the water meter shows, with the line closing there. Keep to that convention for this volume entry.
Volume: 9997787.6 gal
